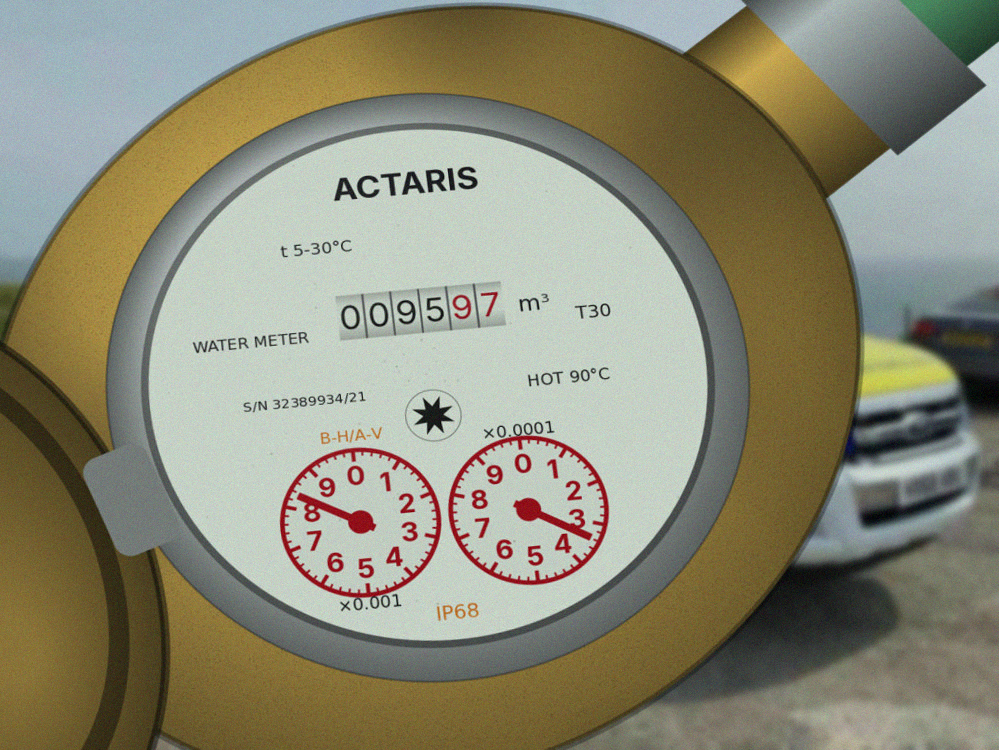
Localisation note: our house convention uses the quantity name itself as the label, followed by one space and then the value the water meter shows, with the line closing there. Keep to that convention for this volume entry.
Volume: 95.9783 m³
